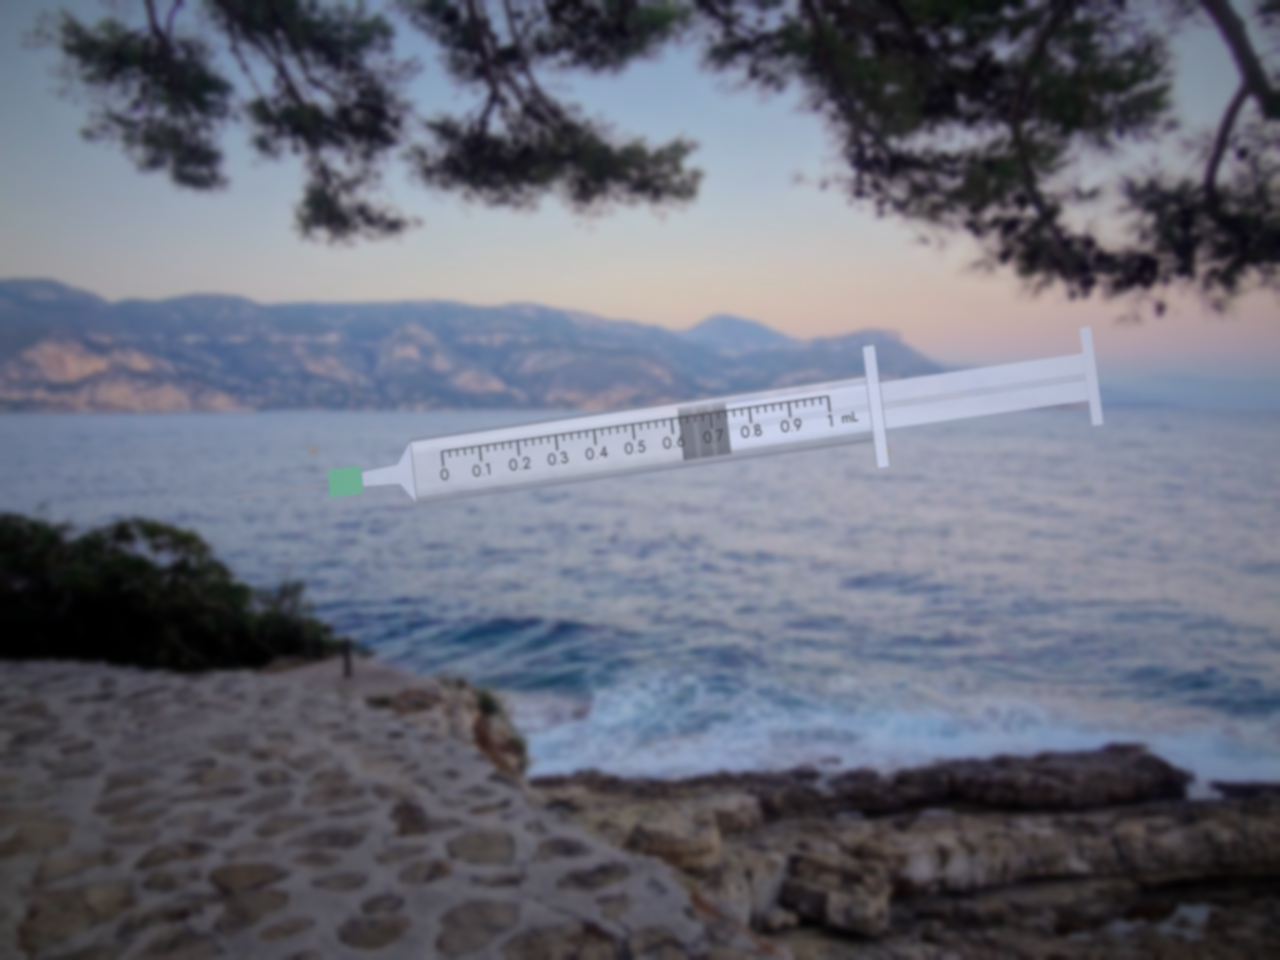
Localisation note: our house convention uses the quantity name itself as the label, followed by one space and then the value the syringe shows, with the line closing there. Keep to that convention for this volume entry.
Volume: 0.62 mL
